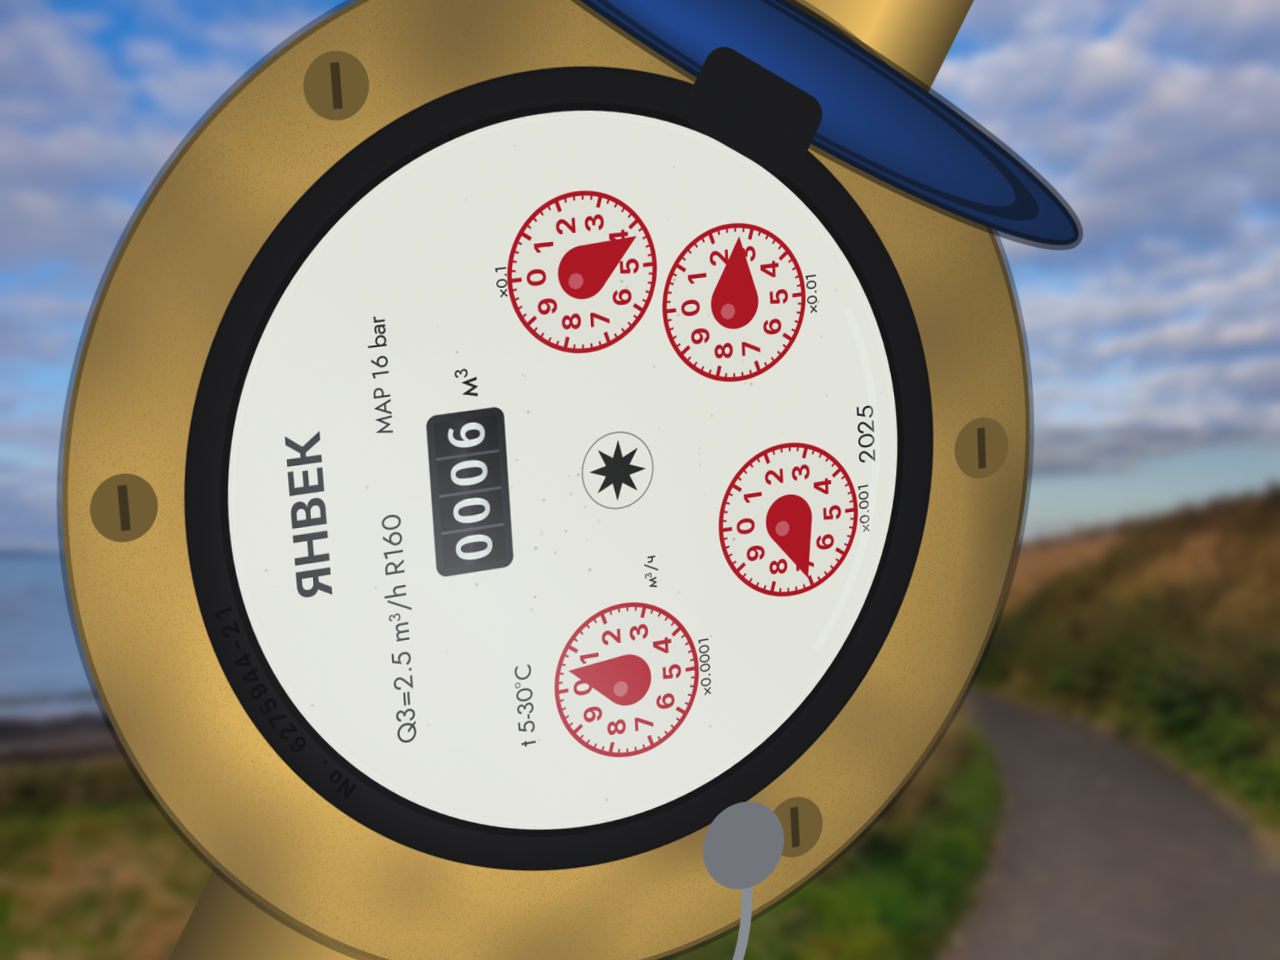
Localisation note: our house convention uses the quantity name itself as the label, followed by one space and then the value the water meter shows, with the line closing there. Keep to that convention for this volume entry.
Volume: 6.4270 m³
